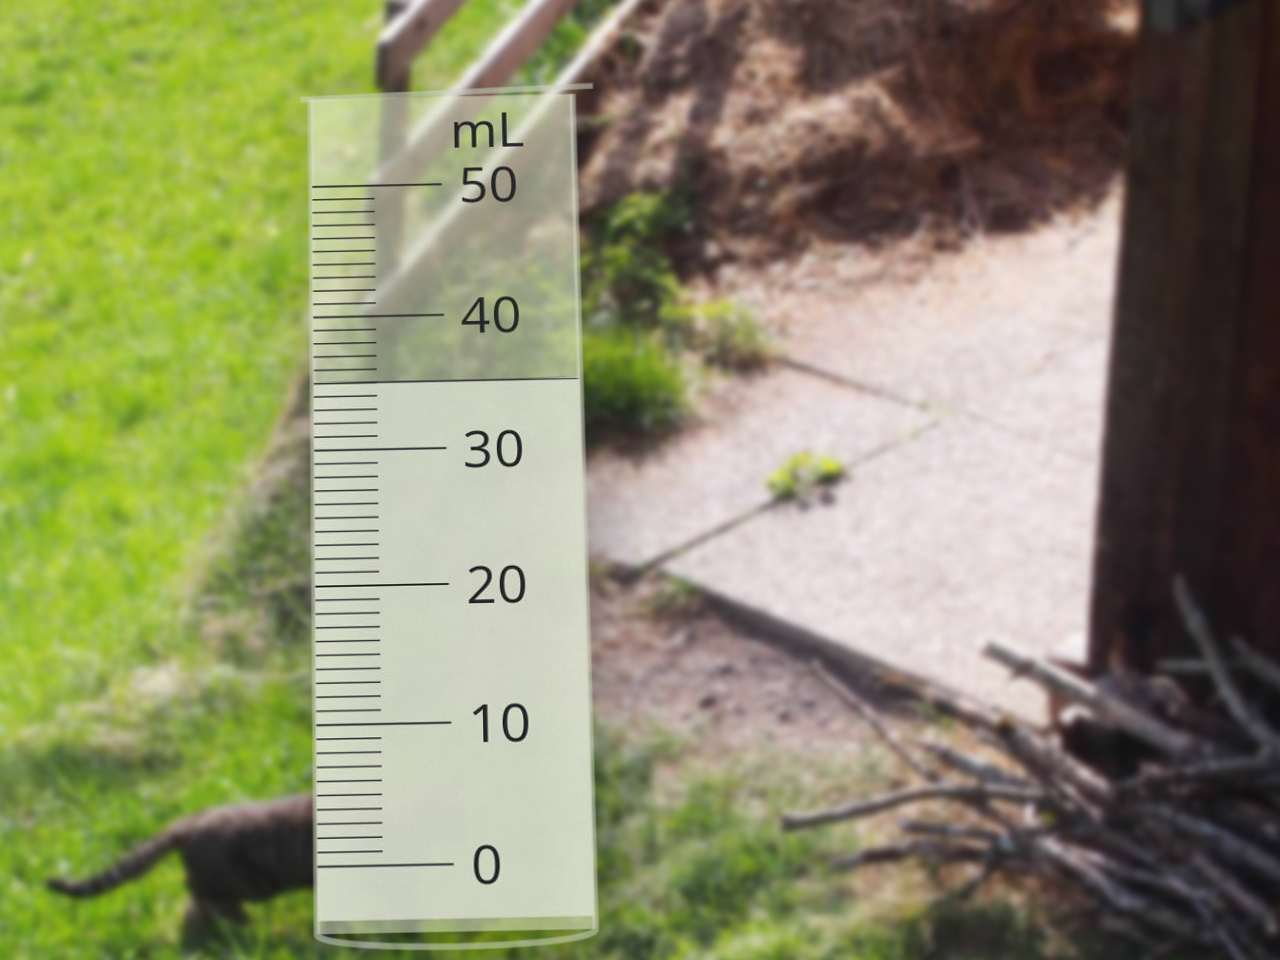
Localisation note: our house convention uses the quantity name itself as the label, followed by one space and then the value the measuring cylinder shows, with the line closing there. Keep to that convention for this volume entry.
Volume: 35 mL
